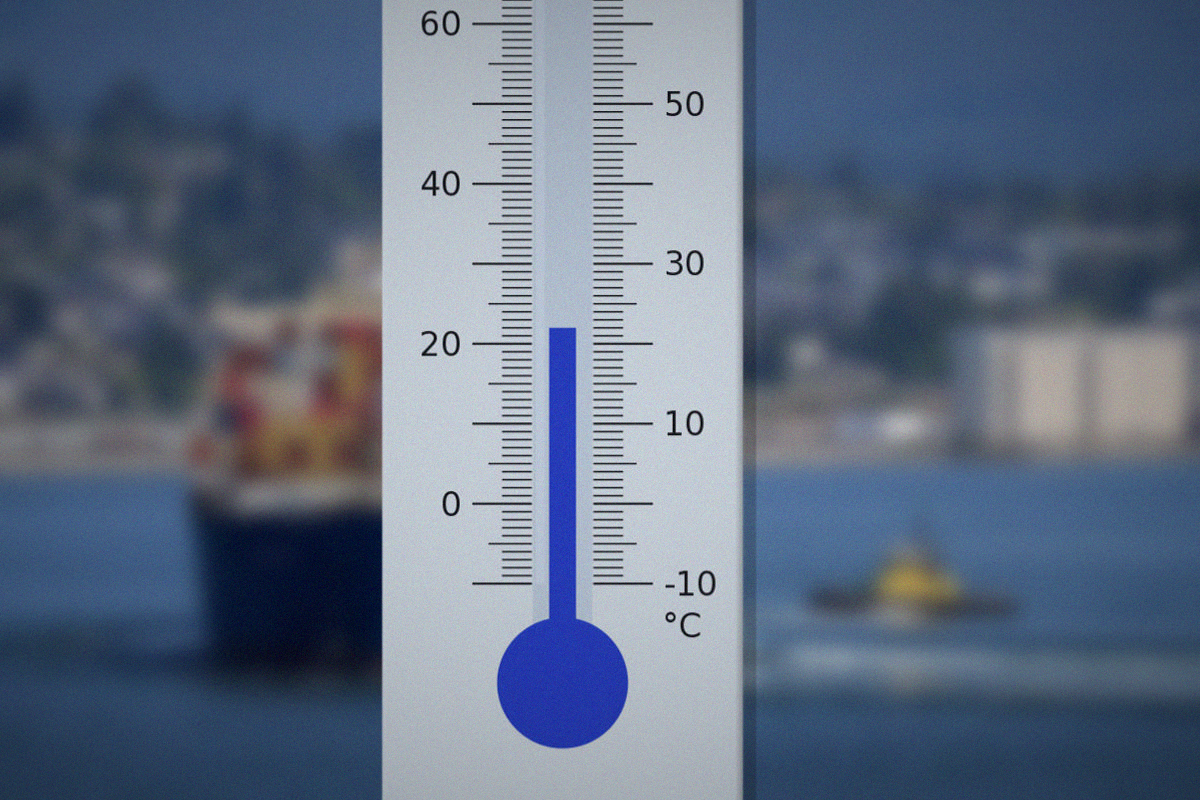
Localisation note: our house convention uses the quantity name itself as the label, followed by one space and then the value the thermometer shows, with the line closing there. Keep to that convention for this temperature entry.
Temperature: 22 °C
